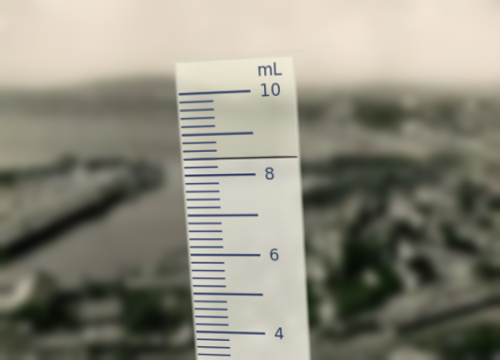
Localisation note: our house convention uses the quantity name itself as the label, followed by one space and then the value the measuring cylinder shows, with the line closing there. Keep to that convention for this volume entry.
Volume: 8.4 mL
